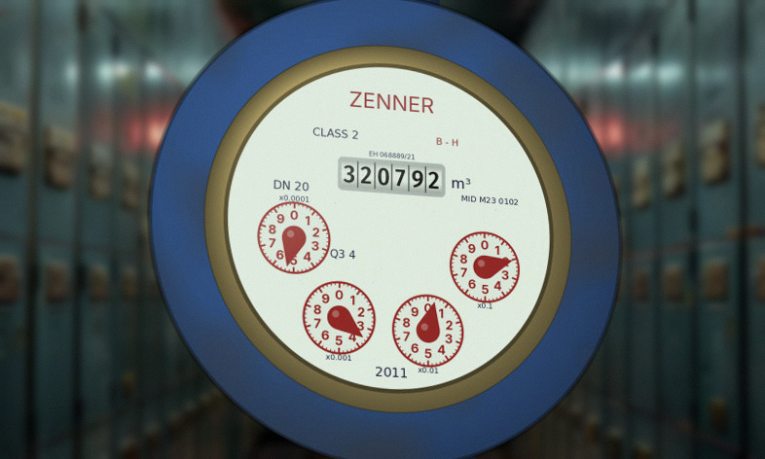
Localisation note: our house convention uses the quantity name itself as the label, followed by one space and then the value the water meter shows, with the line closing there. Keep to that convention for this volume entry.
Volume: 320792.2035 m³
